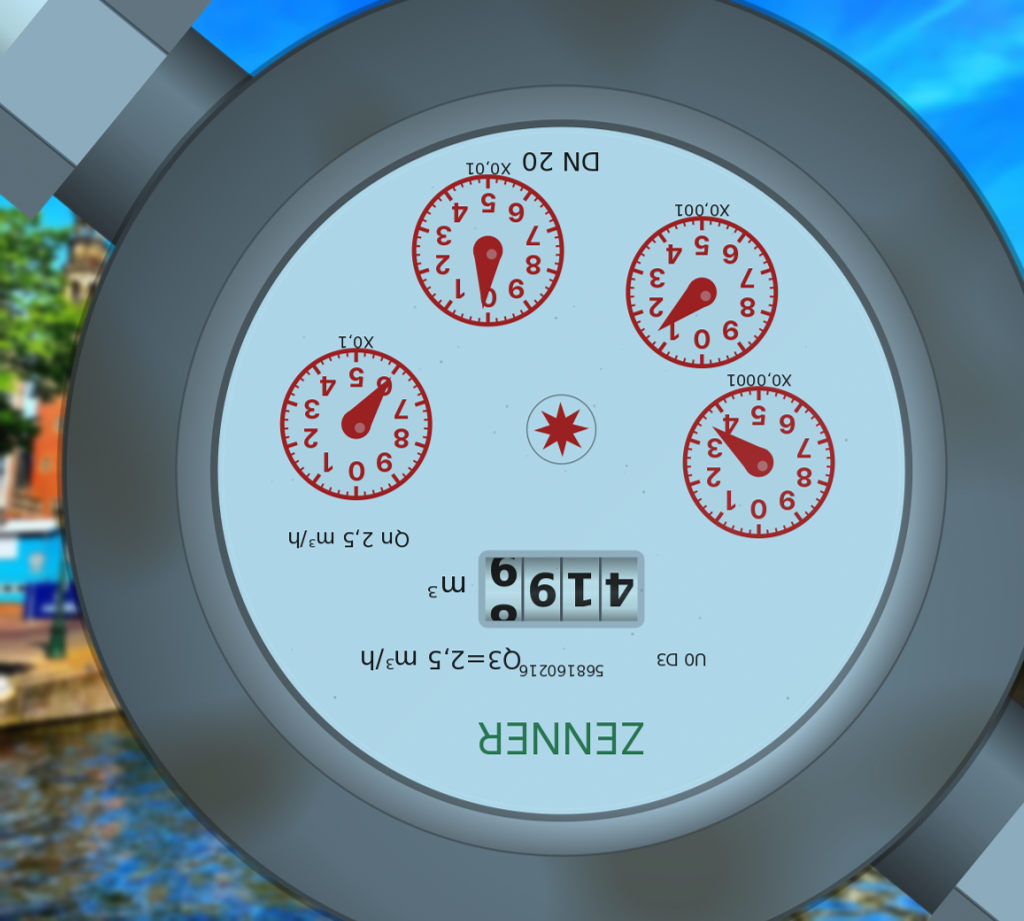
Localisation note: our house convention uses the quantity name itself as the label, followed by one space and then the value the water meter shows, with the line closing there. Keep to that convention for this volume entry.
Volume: 4198.6013 m³
